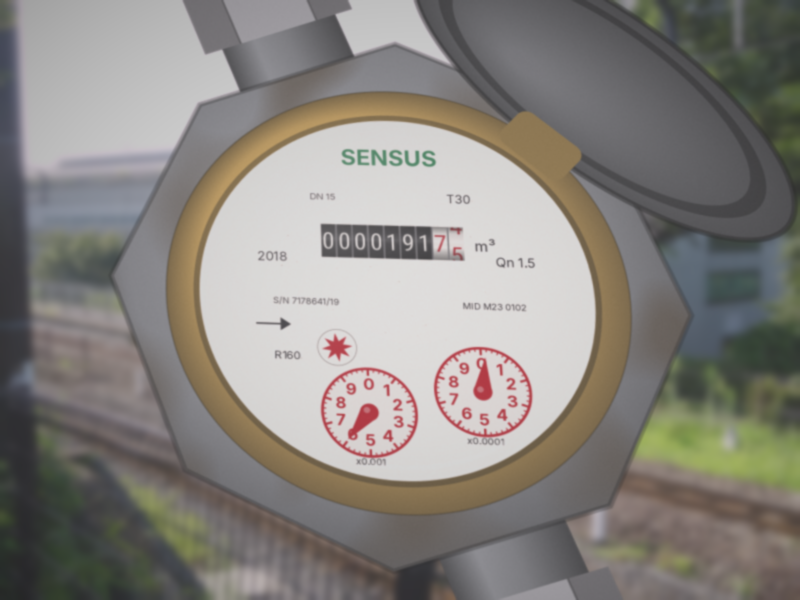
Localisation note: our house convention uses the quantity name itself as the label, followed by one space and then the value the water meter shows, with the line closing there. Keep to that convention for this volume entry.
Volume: 191.7460 m³
